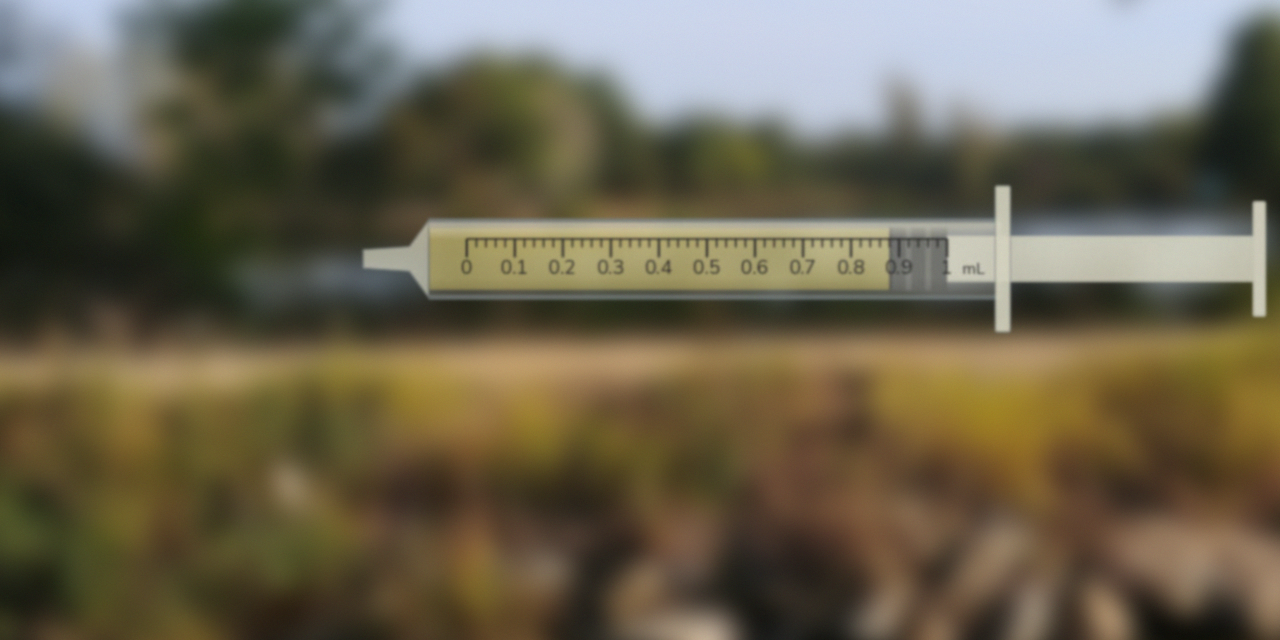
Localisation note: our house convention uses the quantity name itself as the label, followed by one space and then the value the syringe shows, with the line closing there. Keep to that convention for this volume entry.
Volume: 0.88 mL
